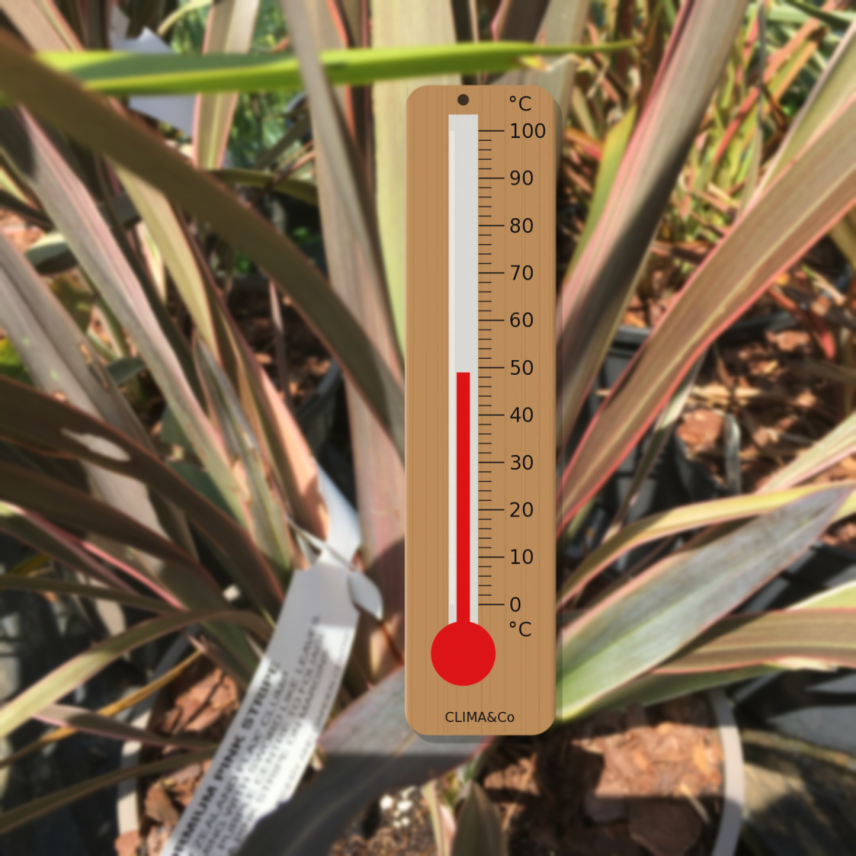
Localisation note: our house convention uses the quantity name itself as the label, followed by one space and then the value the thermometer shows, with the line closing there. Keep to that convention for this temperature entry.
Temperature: 49 °C
